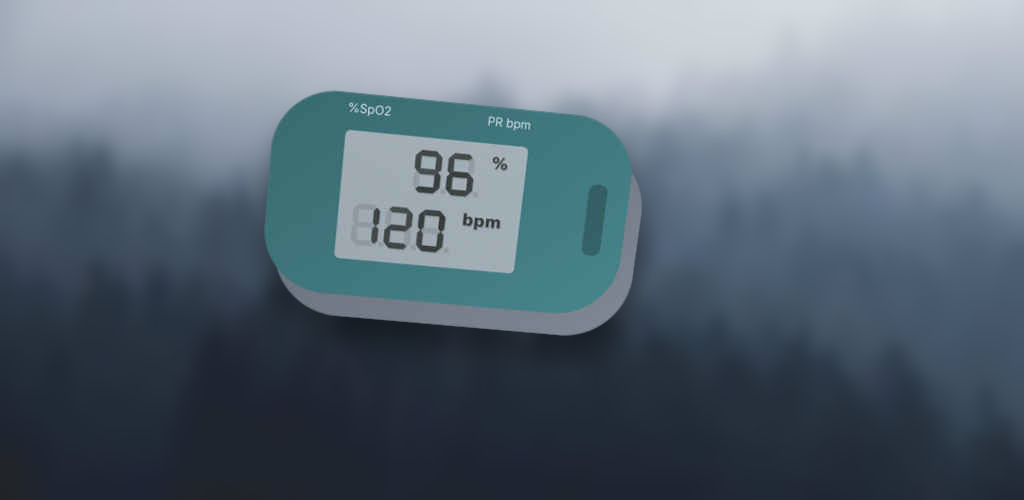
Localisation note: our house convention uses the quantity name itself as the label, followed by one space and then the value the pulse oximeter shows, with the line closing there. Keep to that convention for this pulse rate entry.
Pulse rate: 120 bpm
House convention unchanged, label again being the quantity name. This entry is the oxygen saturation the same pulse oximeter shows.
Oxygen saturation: 96 %
